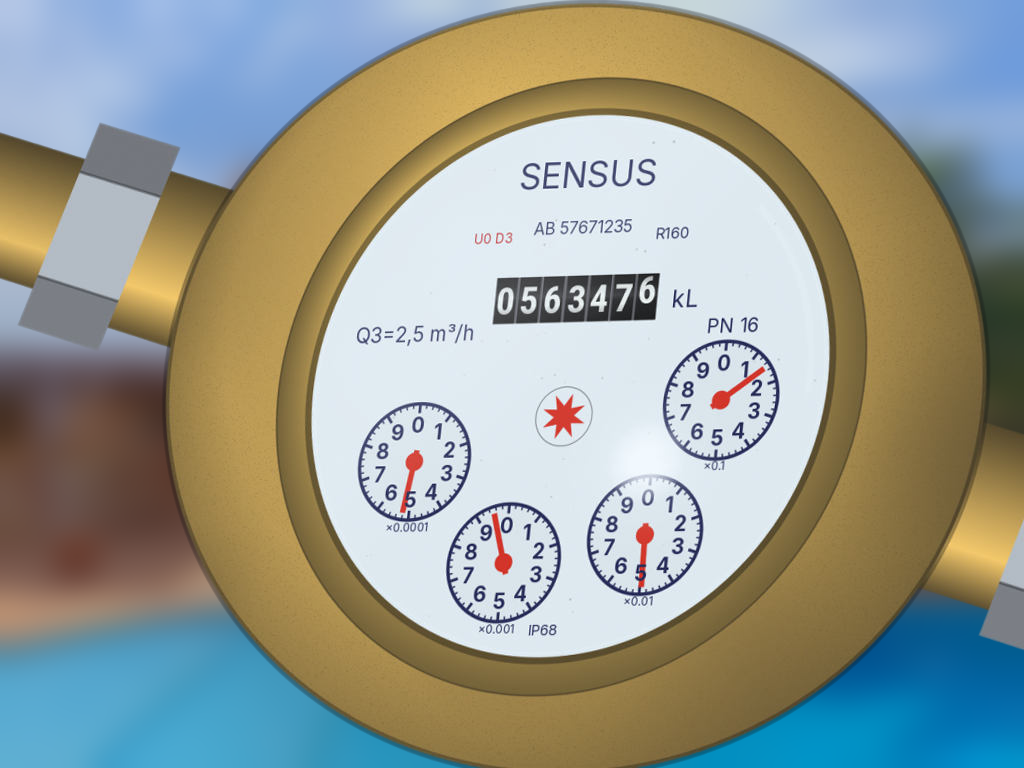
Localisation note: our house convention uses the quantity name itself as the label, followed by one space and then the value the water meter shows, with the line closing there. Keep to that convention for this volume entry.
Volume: 563476.1495 kL
